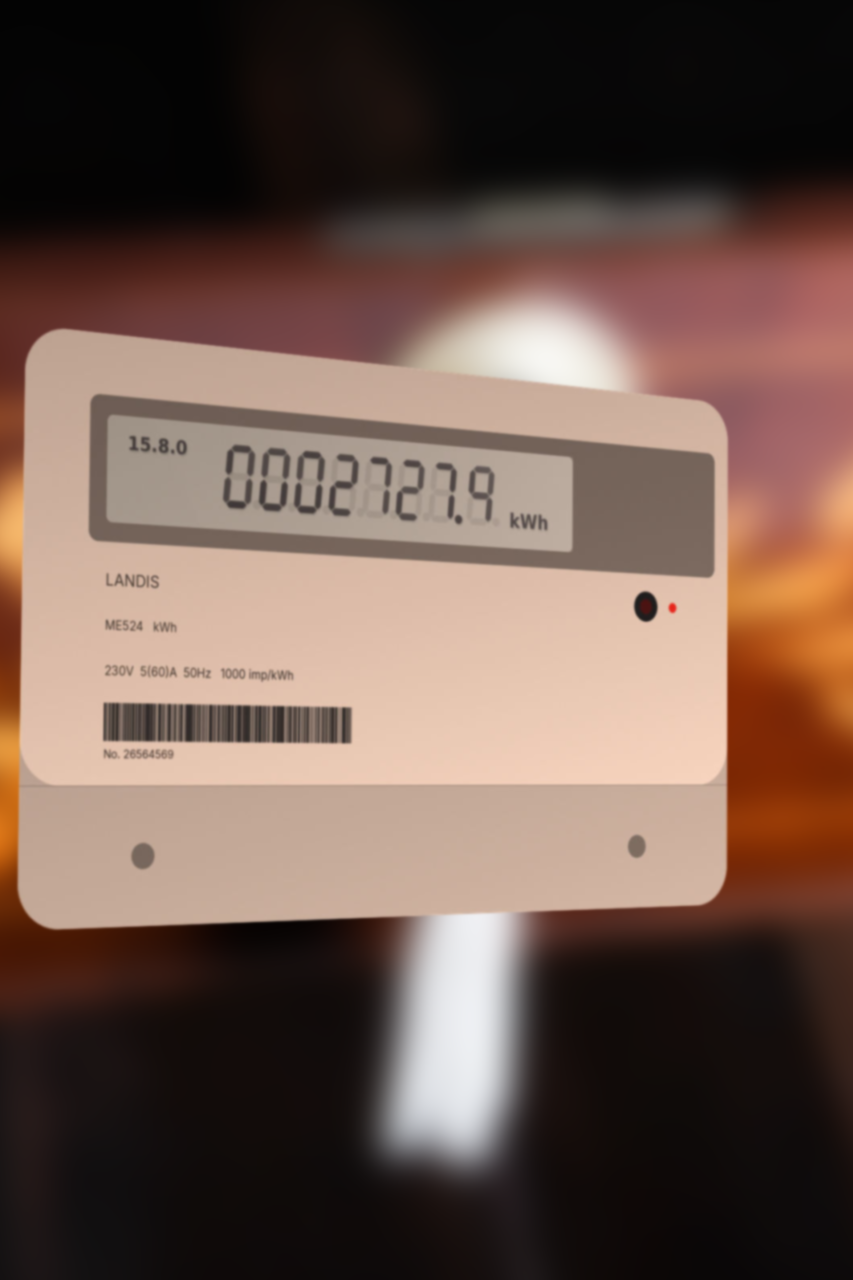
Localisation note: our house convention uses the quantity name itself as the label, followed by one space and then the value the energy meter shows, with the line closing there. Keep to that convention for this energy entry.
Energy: 2727.9 kWh
